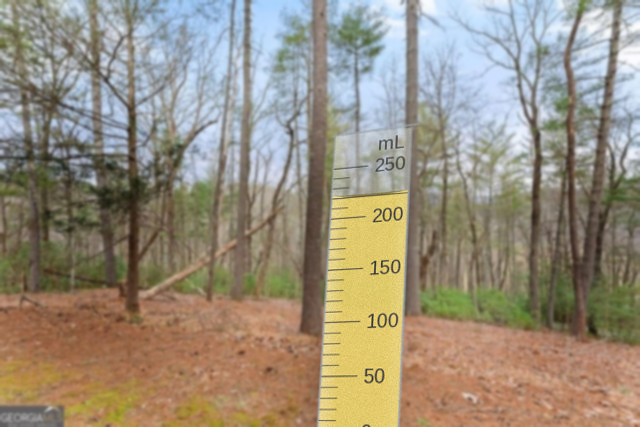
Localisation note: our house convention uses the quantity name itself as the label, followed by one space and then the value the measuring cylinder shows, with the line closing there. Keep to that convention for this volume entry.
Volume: 220 mL
